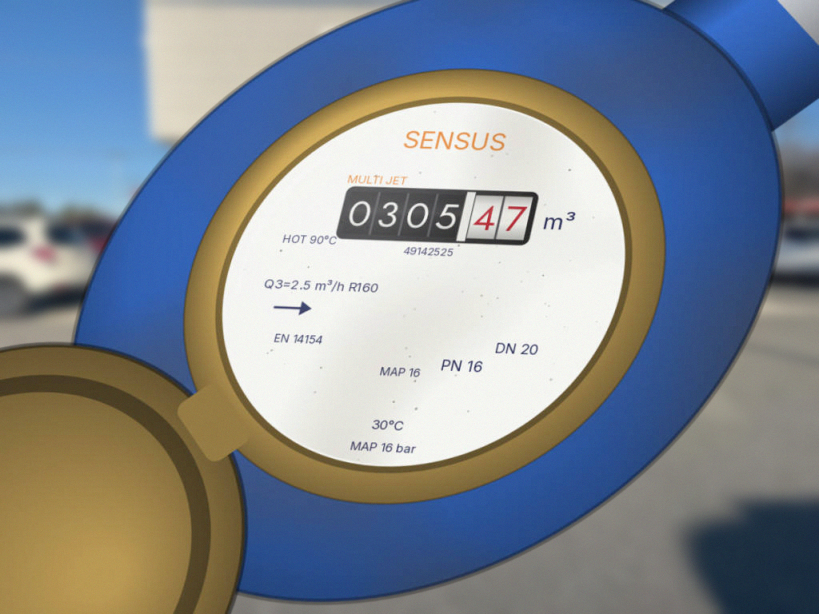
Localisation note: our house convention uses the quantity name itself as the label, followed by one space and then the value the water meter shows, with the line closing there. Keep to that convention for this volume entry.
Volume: 305.47 m³
